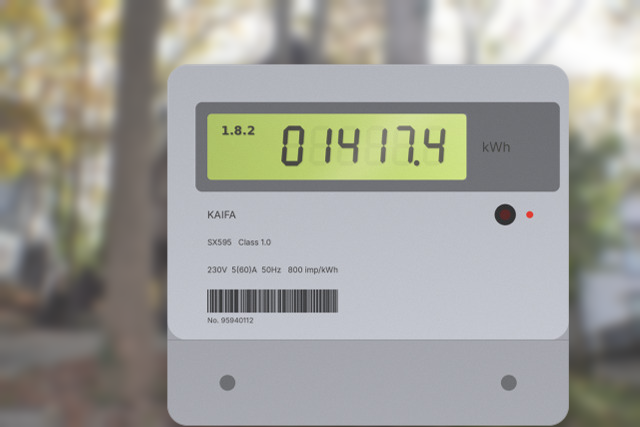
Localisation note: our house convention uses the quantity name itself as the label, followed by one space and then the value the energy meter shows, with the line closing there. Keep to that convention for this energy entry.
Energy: 1417.4 kWh
